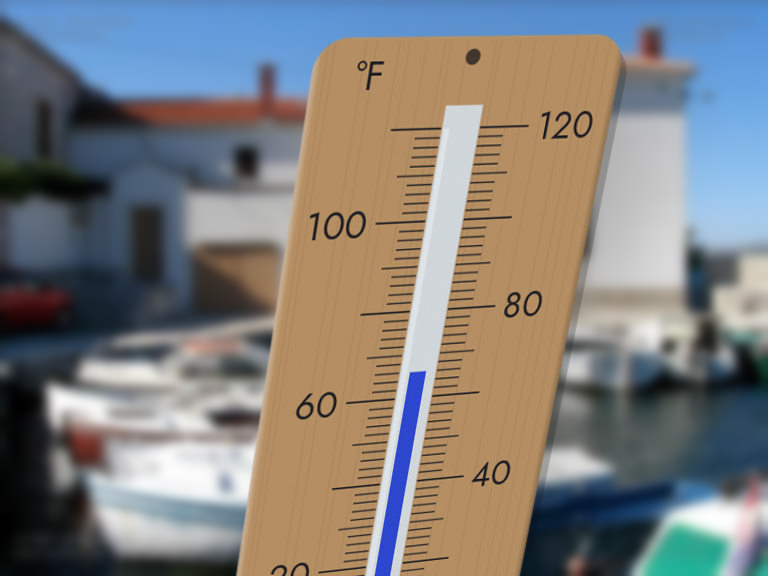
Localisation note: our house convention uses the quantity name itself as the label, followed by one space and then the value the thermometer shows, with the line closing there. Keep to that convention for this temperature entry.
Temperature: 66 °F
